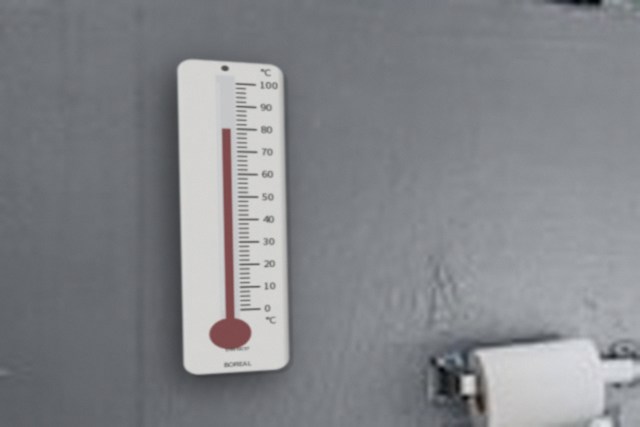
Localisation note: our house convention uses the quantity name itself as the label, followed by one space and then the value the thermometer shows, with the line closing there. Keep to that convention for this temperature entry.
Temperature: 80 °C
